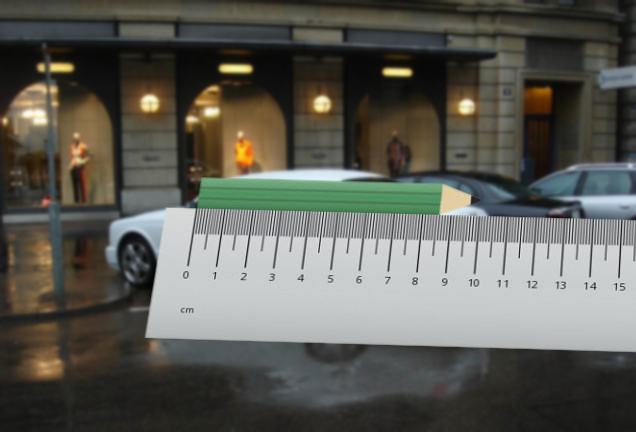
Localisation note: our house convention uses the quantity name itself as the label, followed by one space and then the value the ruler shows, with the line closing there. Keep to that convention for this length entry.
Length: 10 cm
